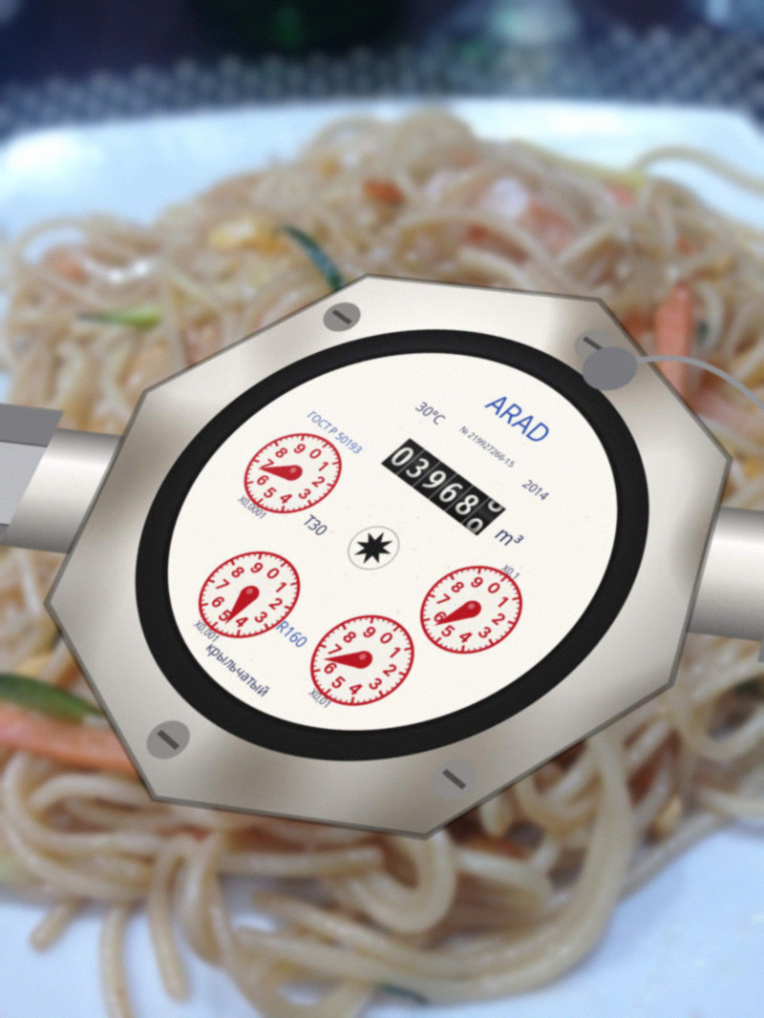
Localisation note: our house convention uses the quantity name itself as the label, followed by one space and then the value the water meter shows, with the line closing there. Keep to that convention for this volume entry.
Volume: 39688.5646 m³
